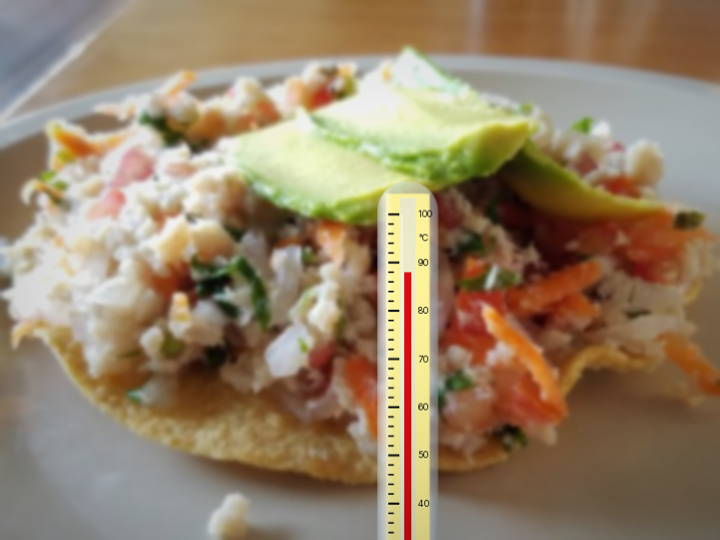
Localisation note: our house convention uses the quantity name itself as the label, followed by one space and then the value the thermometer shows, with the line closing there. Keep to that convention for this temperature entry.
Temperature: 88 °C
